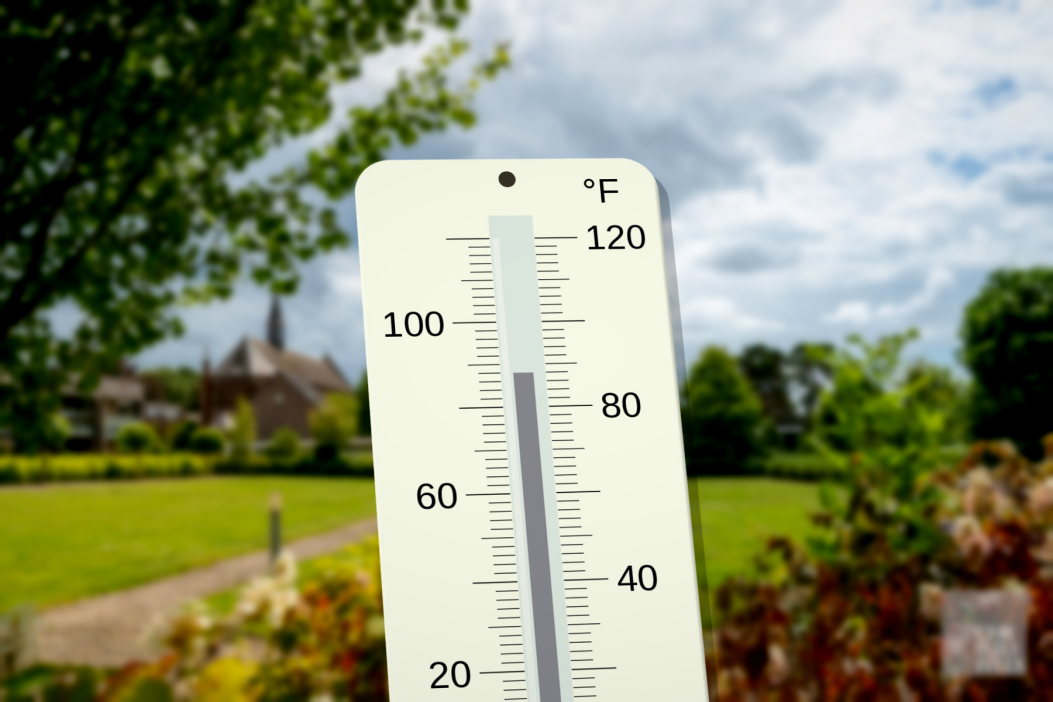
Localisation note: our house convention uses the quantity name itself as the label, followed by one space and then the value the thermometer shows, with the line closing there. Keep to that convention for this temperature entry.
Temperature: 88 °F
